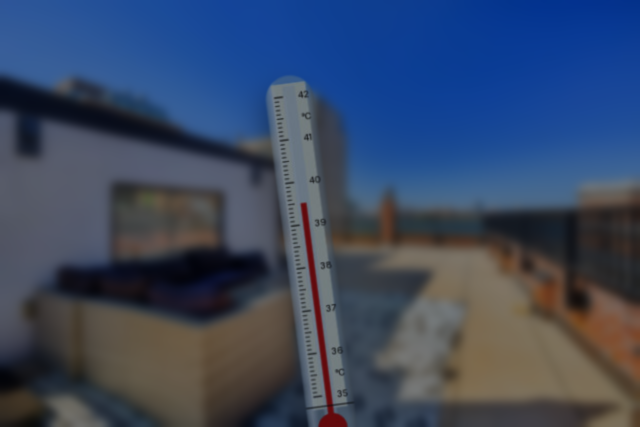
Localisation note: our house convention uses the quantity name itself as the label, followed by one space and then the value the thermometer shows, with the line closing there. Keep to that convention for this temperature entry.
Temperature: 39.5 °C
